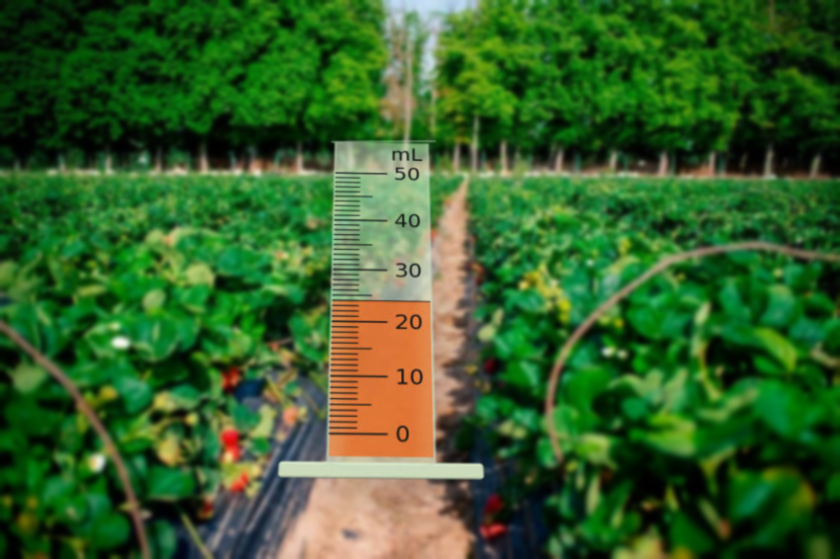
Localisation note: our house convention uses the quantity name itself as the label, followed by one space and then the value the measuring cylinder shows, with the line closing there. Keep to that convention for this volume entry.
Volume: 24 mL
